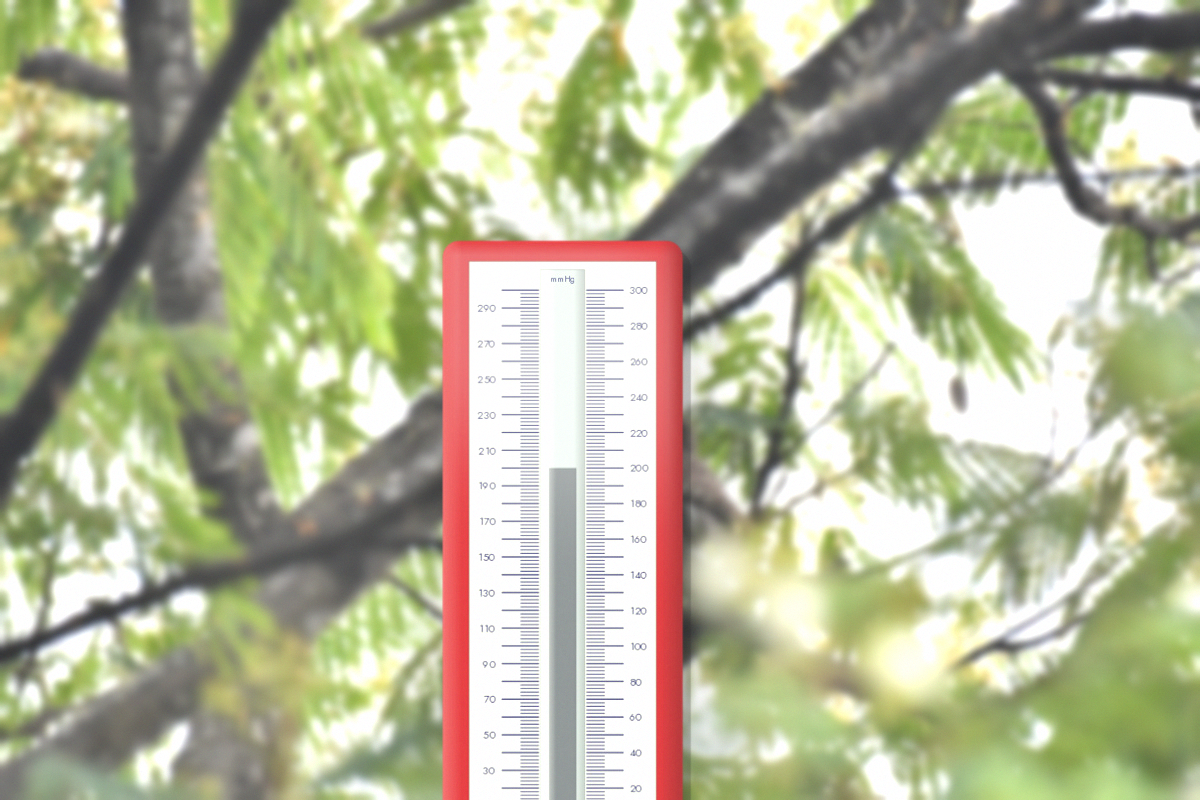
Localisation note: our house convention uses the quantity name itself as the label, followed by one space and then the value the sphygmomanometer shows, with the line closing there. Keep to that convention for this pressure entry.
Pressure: 200 mmHg
